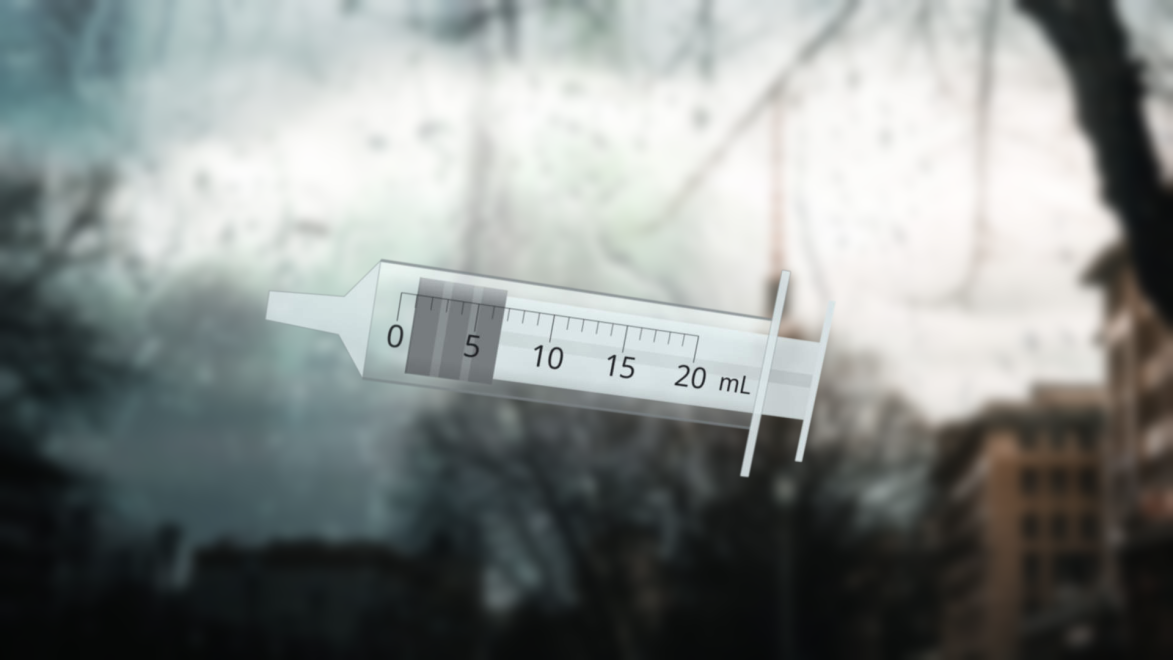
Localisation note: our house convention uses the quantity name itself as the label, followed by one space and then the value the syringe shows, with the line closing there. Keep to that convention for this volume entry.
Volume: 1 mL
